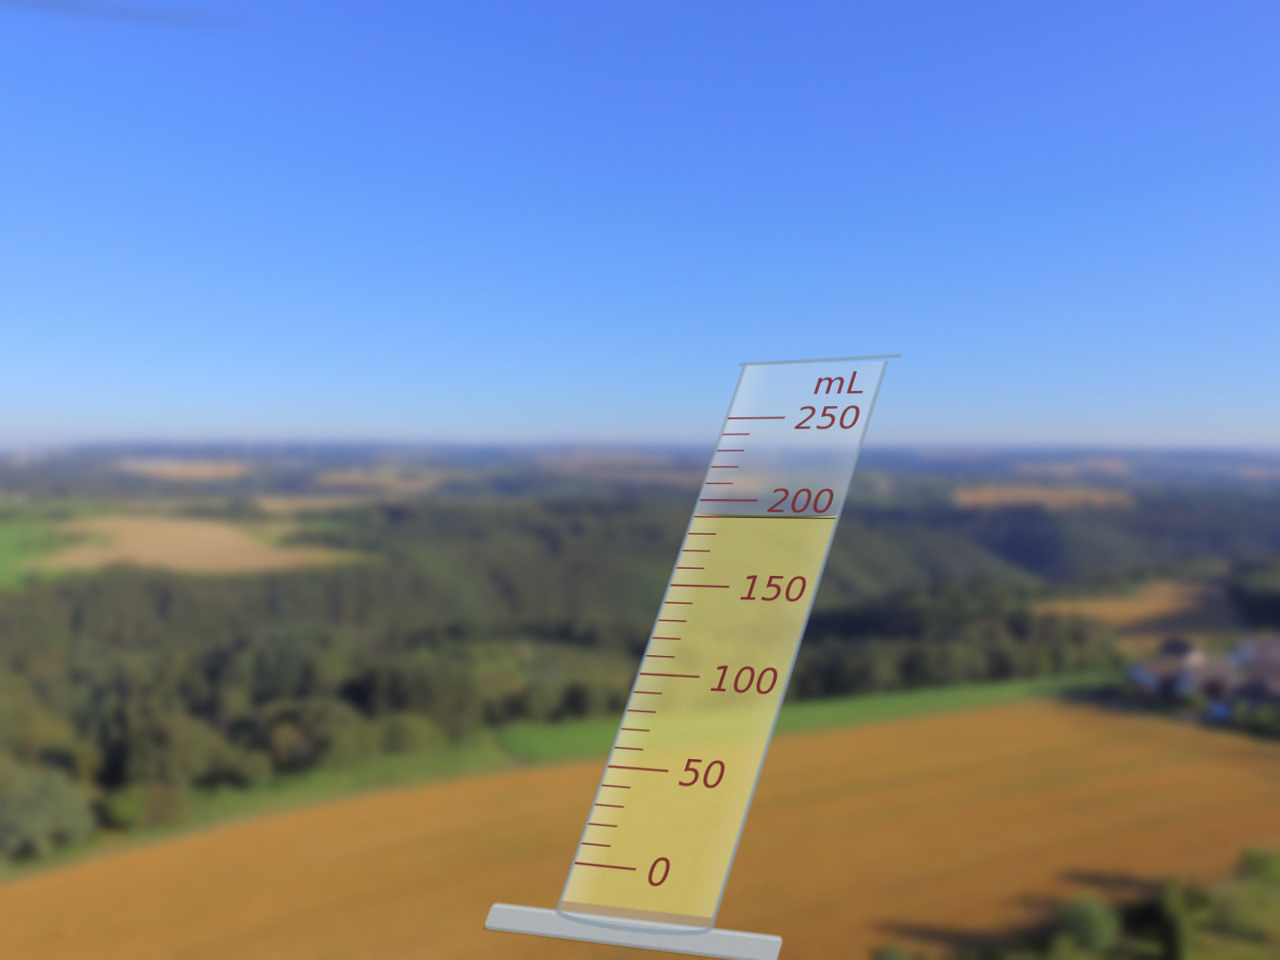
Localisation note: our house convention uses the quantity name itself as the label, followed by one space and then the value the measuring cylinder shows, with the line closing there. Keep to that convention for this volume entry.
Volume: 190 mL
